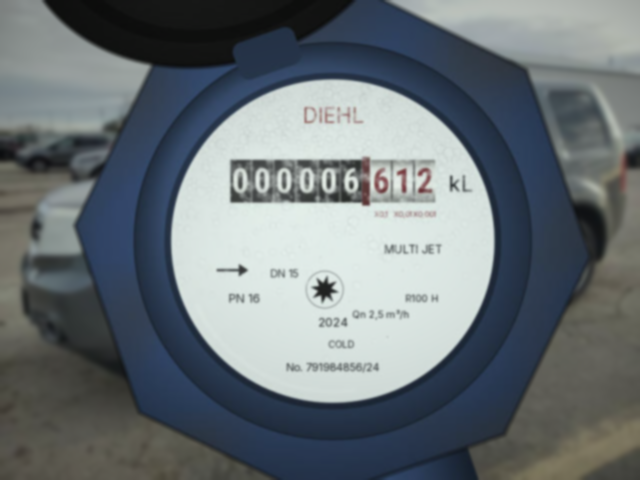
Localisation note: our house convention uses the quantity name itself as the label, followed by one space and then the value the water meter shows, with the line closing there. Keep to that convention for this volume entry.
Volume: 6.612 kL
